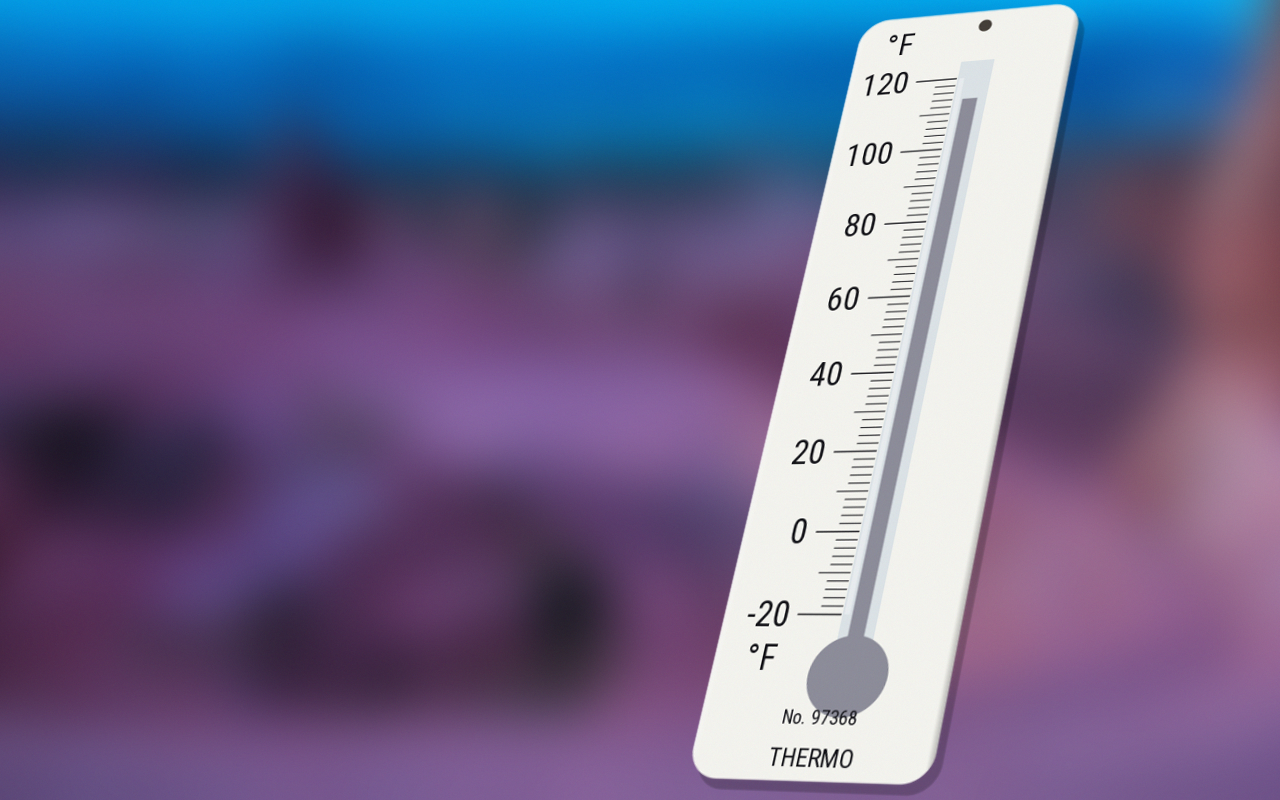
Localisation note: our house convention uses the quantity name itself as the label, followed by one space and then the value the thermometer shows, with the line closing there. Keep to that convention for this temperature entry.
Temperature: 114 °F
